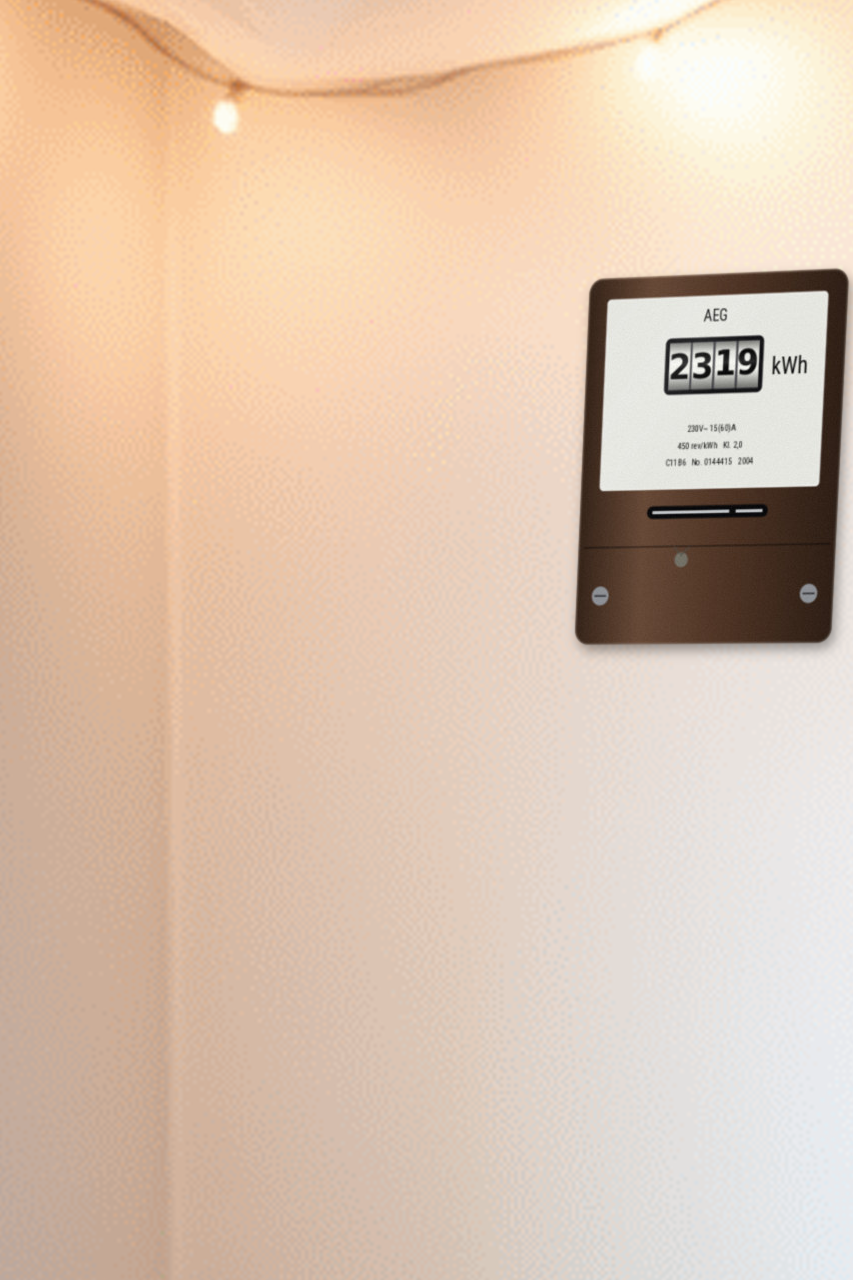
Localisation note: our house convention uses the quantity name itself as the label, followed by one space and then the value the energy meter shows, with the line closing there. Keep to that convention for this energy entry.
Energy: 2319 kWh
